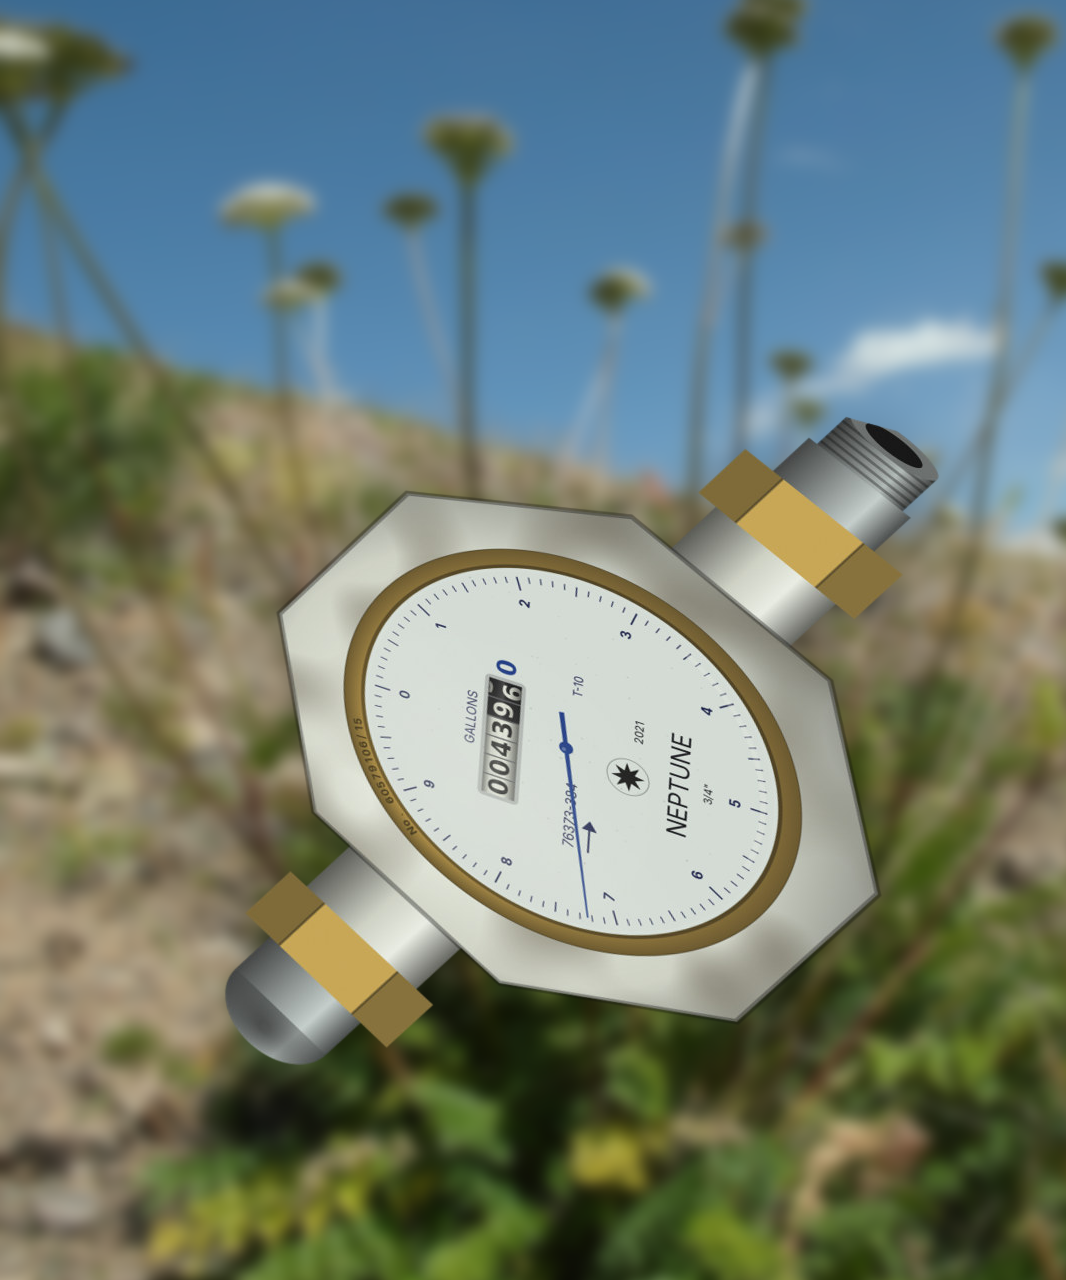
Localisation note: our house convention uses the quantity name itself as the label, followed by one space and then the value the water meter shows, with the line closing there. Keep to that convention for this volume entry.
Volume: 43957.2 gal
